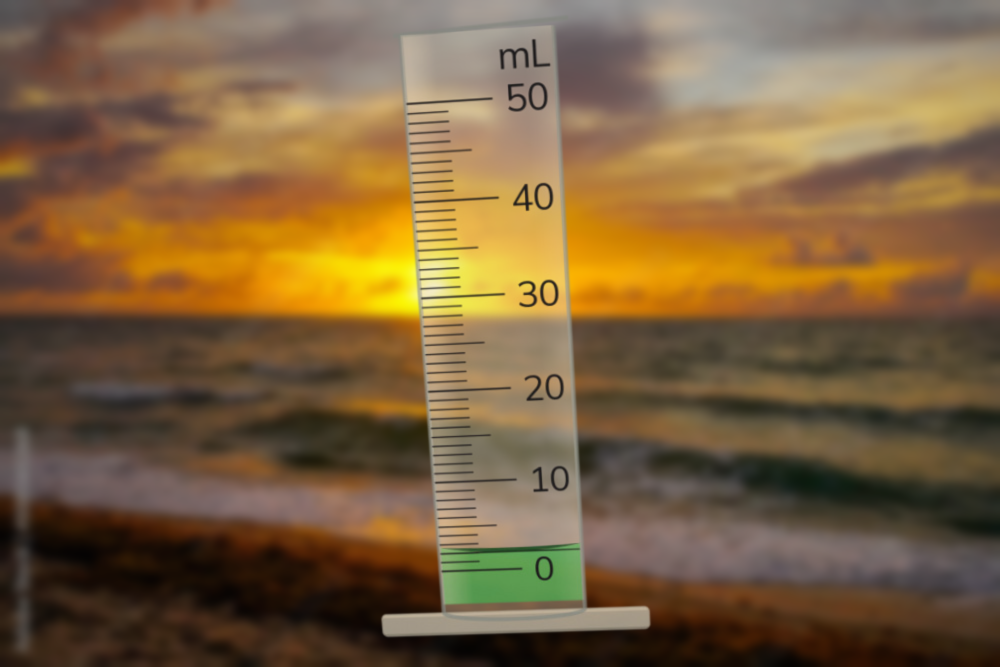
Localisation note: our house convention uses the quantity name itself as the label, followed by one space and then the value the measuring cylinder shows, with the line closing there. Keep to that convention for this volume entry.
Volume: 2 mL
